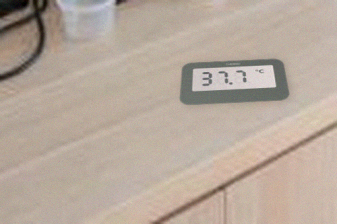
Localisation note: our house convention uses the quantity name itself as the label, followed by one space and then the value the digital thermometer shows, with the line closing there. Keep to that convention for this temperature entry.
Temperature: 37.7 °C
